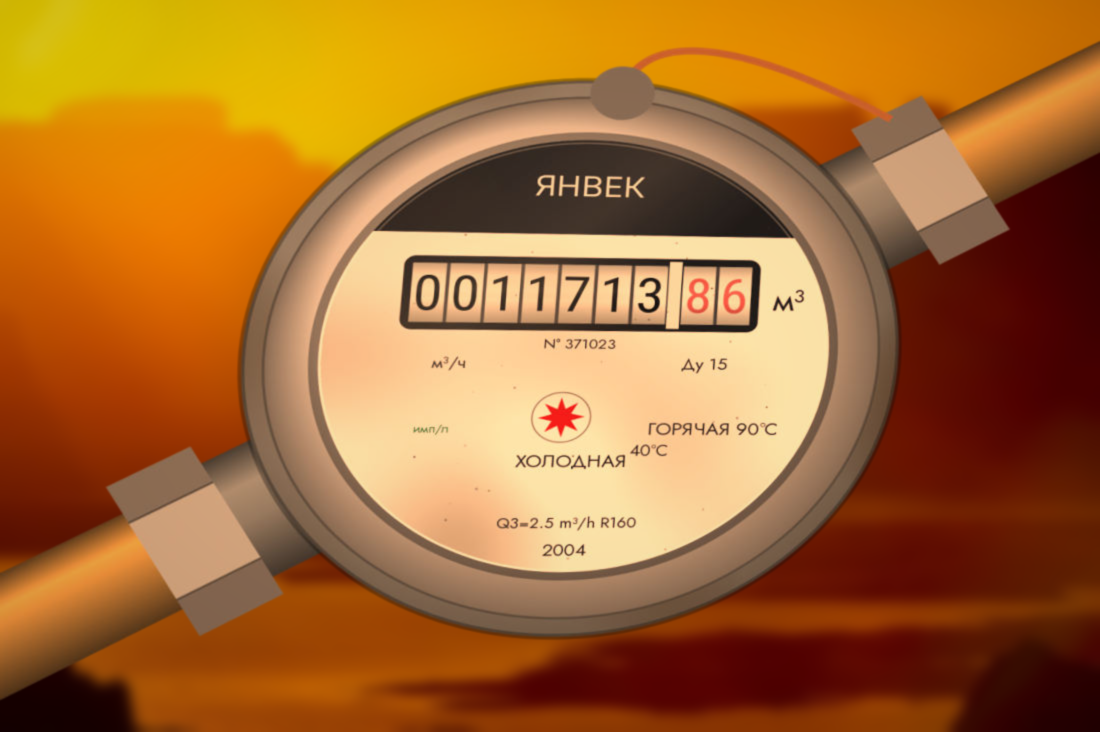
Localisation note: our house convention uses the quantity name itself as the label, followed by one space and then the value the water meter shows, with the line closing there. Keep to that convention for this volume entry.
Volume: 11713.86 m³
